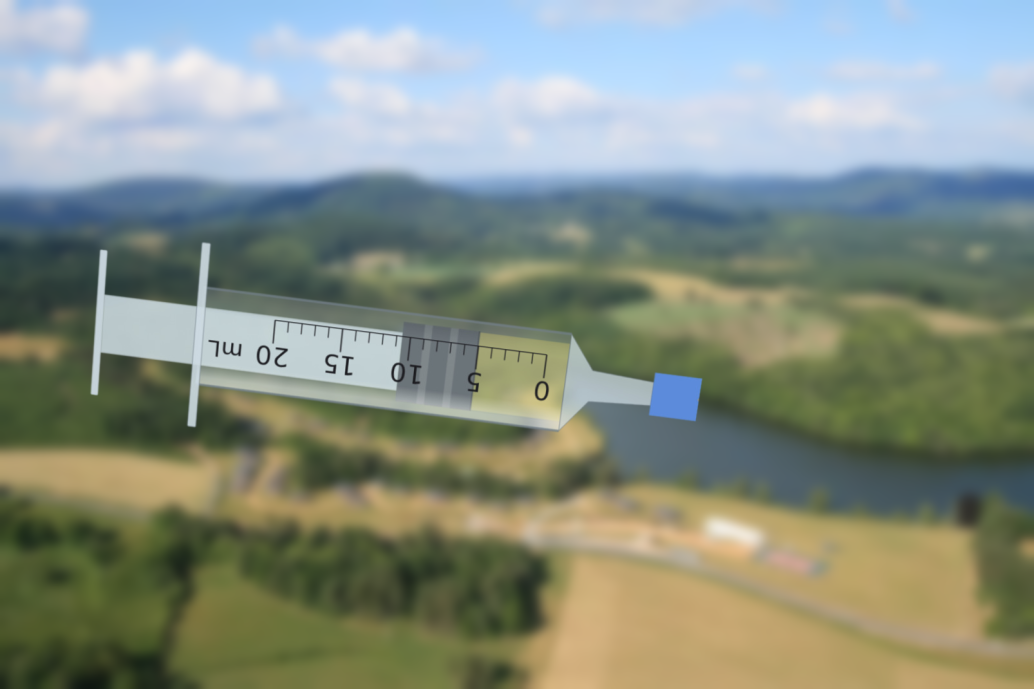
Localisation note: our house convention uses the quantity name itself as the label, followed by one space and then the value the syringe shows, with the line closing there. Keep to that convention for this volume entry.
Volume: 5 mL
